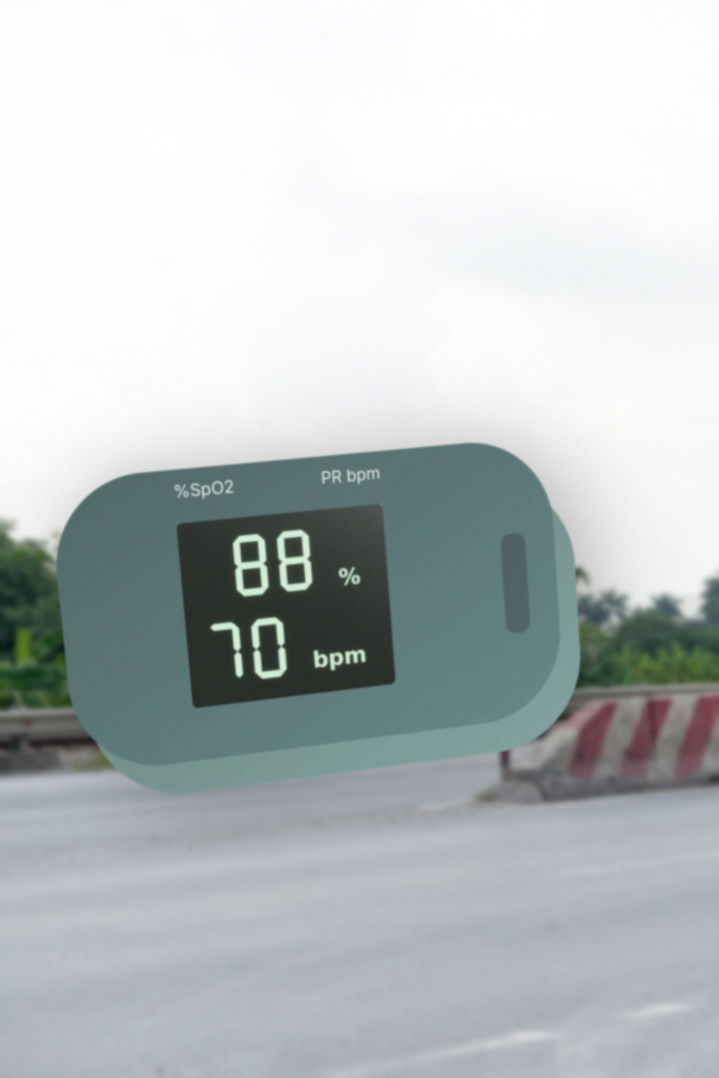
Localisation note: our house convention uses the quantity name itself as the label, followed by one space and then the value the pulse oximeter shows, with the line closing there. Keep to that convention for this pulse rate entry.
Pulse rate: 70 bpm
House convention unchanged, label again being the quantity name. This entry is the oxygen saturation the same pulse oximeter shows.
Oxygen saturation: 88 %
